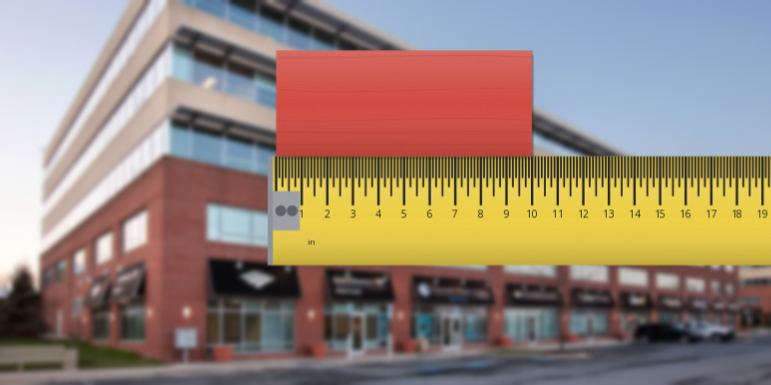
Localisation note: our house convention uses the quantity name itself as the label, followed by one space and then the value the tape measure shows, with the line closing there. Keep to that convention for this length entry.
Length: 10 in
